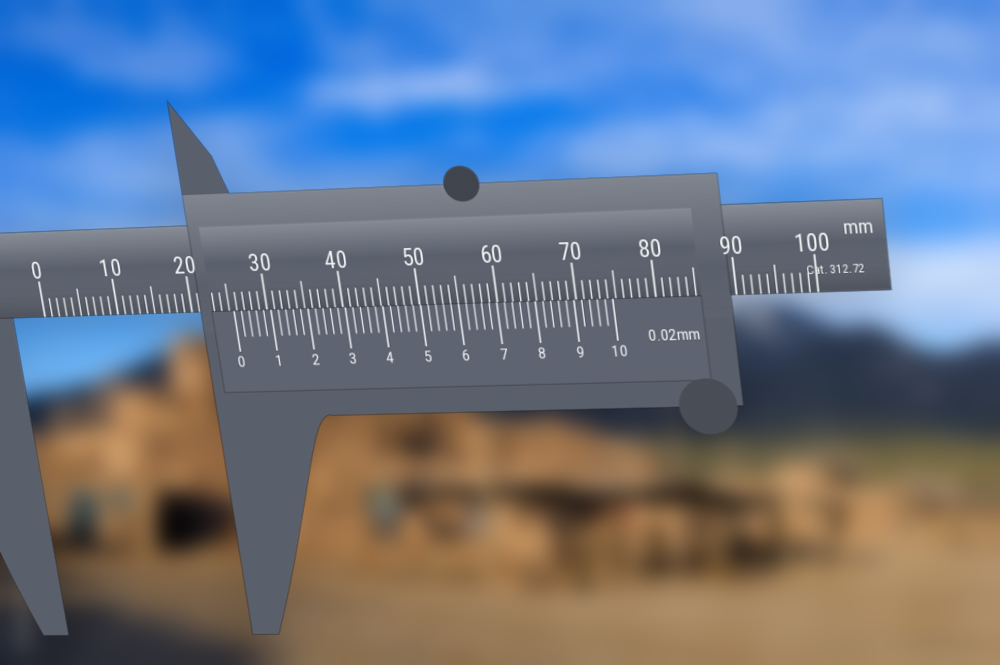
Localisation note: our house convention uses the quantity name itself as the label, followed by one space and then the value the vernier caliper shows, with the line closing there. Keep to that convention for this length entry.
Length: 25.6 mm
